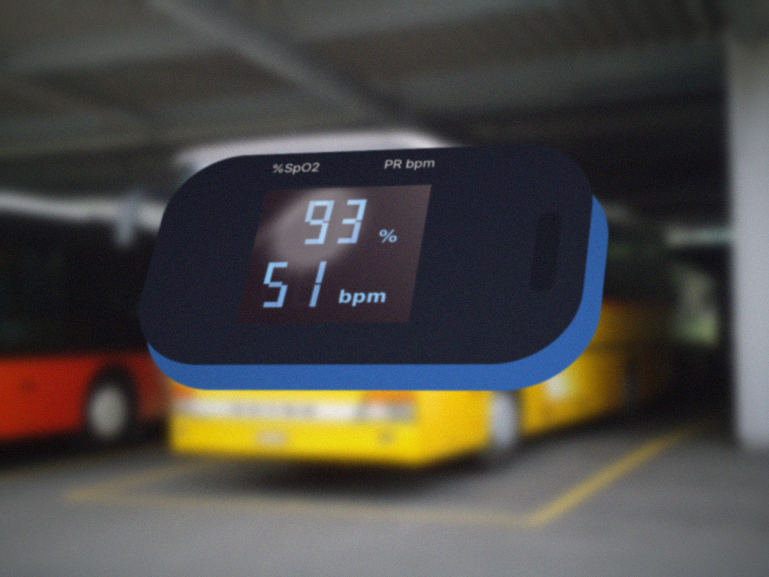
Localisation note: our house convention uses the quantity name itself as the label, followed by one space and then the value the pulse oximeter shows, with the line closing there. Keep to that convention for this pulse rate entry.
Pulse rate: 51 bpm
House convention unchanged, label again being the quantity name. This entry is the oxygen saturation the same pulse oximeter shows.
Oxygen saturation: 93 %
